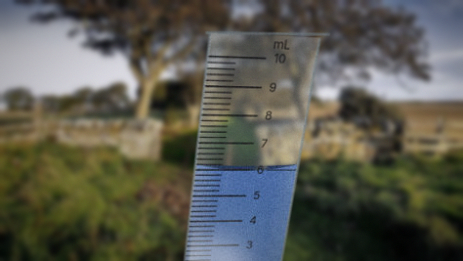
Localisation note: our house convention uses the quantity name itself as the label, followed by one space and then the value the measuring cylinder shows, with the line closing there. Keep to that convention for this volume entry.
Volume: 6 mL
